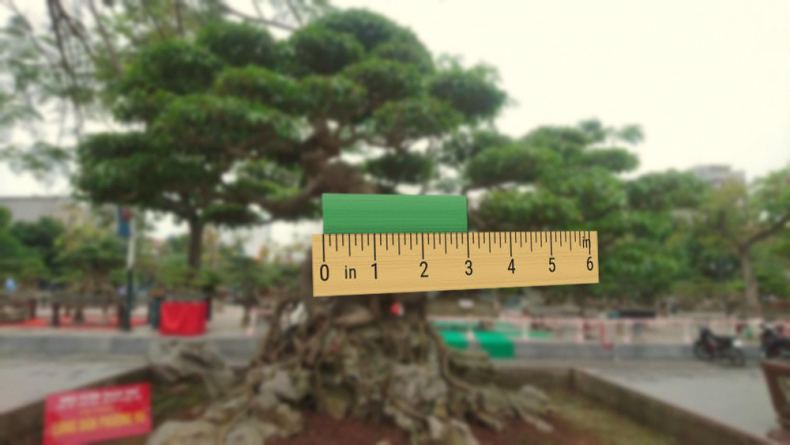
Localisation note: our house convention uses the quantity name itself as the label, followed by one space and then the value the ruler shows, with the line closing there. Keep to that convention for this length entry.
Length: 3 in
